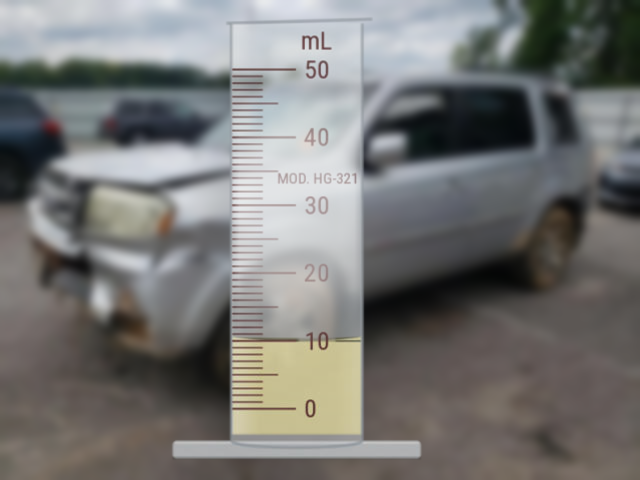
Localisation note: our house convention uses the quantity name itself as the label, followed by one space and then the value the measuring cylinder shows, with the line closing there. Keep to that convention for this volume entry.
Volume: 10 mL
